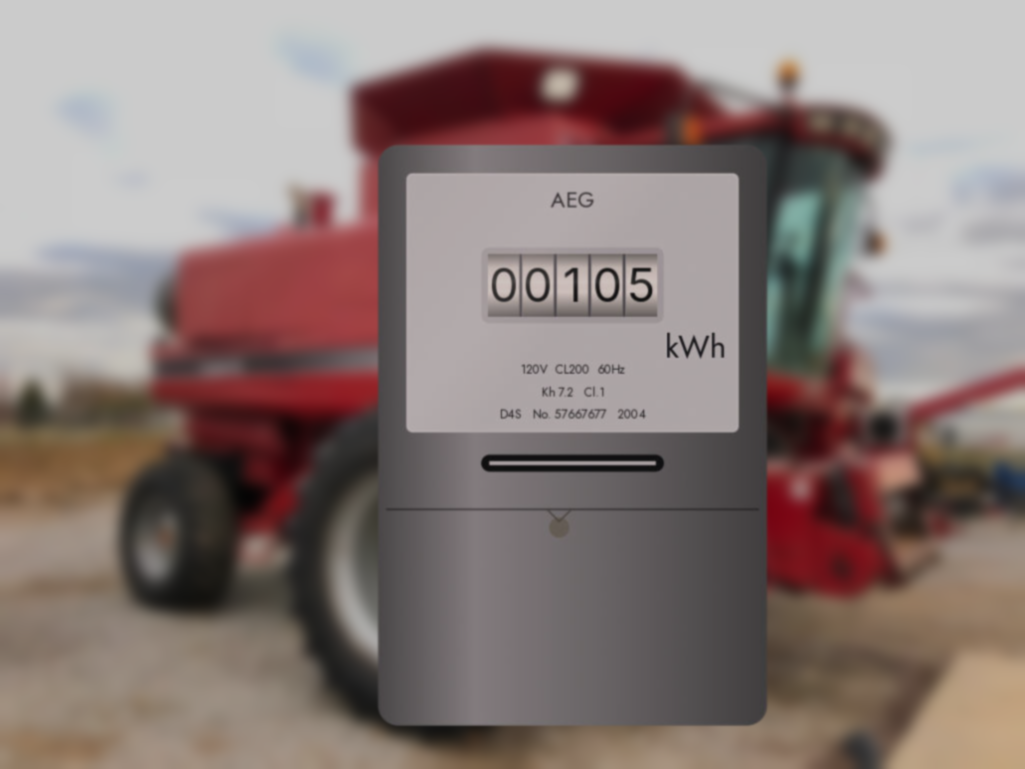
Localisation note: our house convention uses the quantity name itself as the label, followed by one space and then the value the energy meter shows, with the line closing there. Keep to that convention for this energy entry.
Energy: 105 kWh
